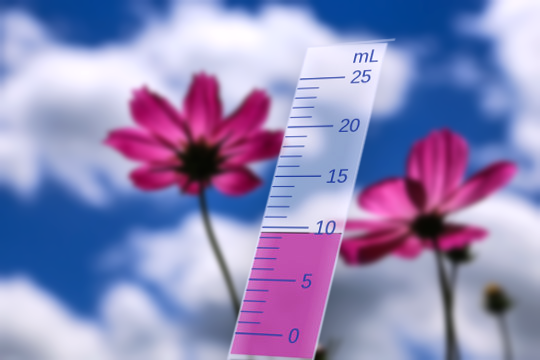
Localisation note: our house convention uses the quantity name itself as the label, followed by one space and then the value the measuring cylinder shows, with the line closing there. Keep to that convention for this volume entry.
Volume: 9.5 mL
